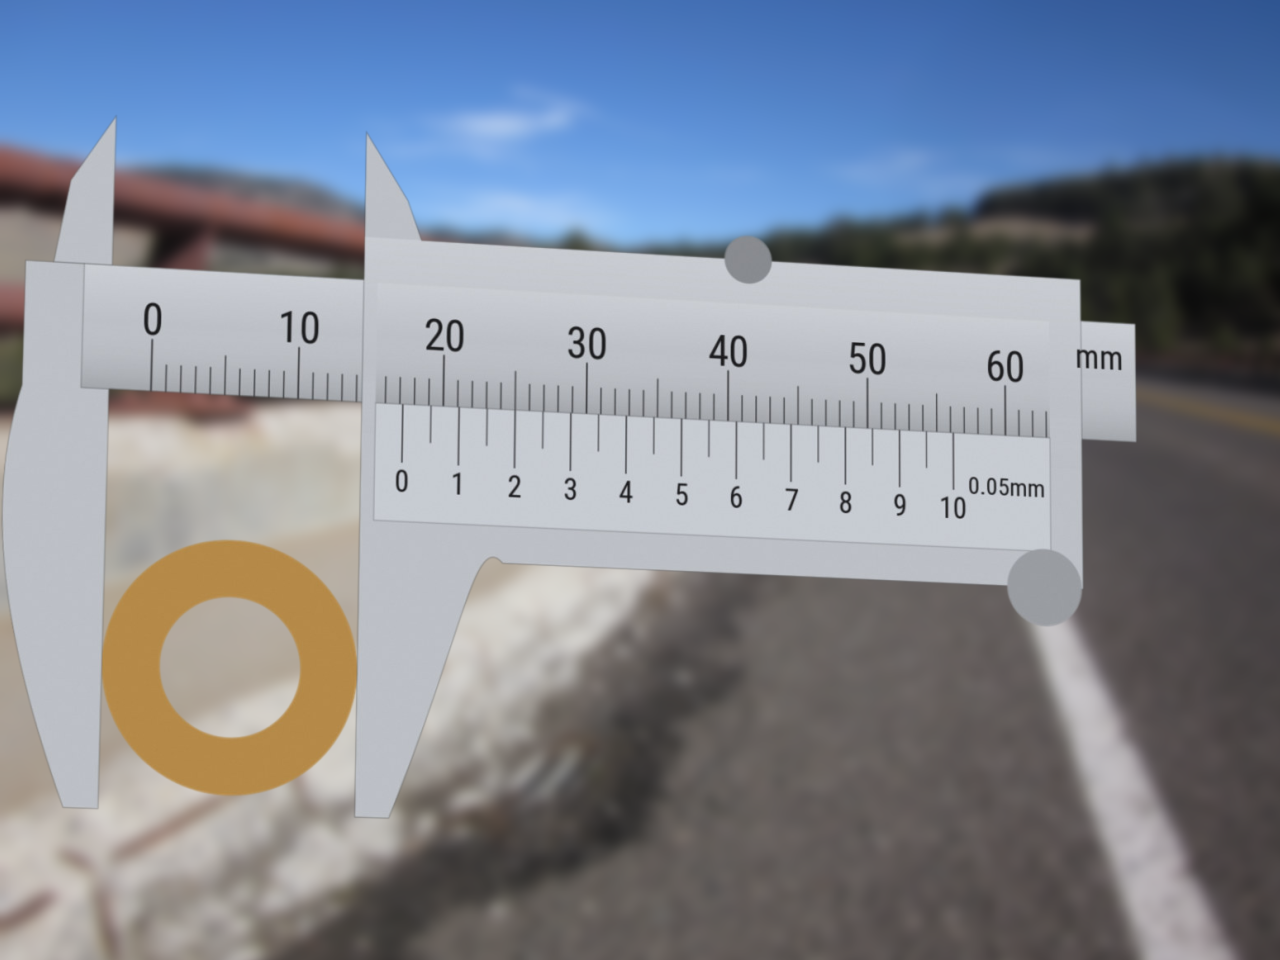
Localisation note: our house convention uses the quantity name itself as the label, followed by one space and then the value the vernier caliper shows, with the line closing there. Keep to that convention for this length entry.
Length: 17.2 mm
